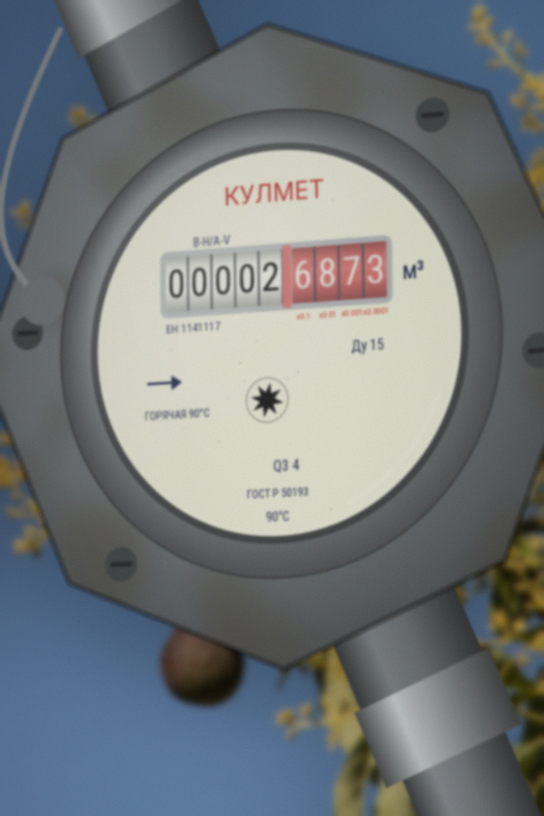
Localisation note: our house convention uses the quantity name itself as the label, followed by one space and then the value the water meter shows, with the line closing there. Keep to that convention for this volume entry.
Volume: 2.6873 m³
